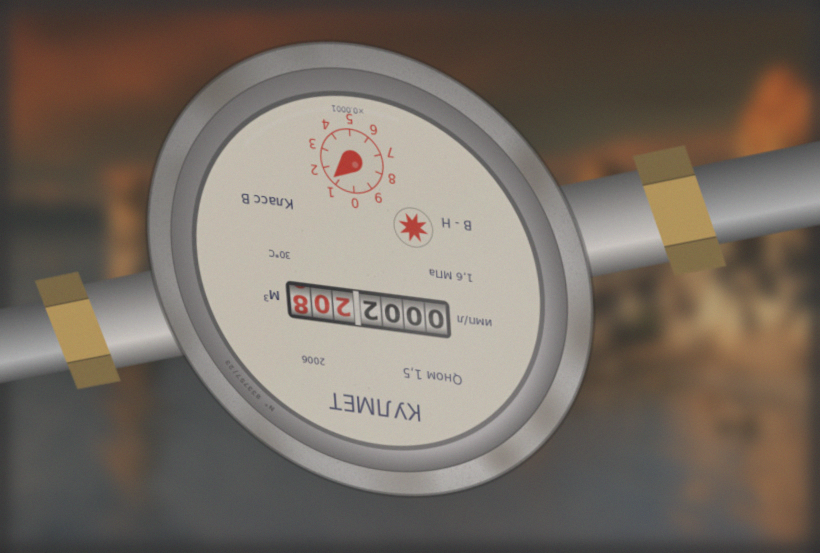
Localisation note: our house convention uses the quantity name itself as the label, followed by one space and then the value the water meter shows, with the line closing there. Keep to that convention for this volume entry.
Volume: 2.2081 m³
